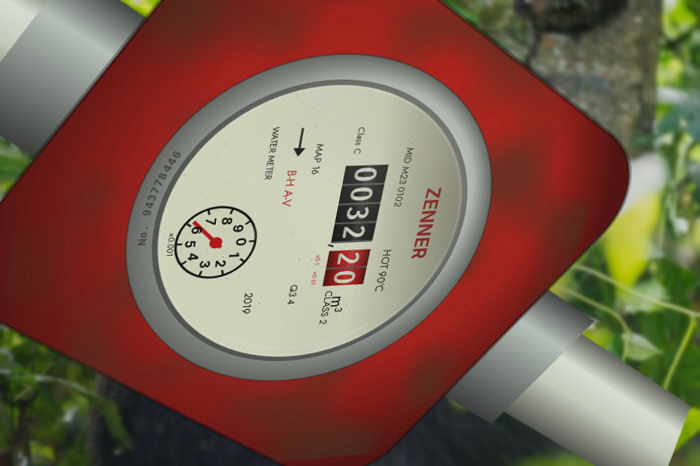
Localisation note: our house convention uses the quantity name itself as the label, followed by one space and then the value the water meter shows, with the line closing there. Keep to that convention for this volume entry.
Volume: 32.206 m³
